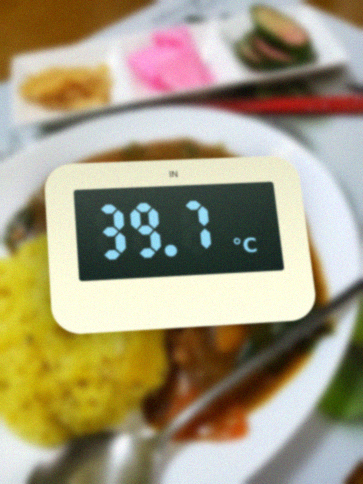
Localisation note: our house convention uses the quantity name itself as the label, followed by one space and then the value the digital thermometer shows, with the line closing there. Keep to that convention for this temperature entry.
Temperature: 39.7 °C
